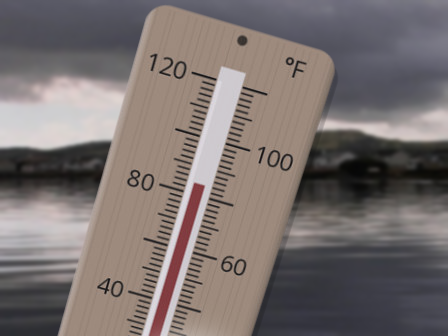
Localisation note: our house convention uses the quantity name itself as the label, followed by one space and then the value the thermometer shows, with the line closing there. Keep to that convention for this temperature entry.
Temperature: 84 °F
